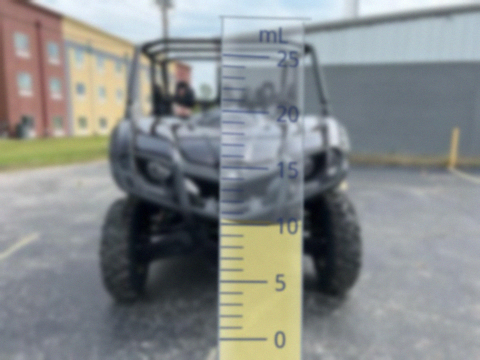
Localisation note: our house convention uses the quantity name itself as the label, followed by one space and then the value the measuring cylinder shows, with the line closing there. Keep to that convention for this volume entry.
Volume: 10 mL
